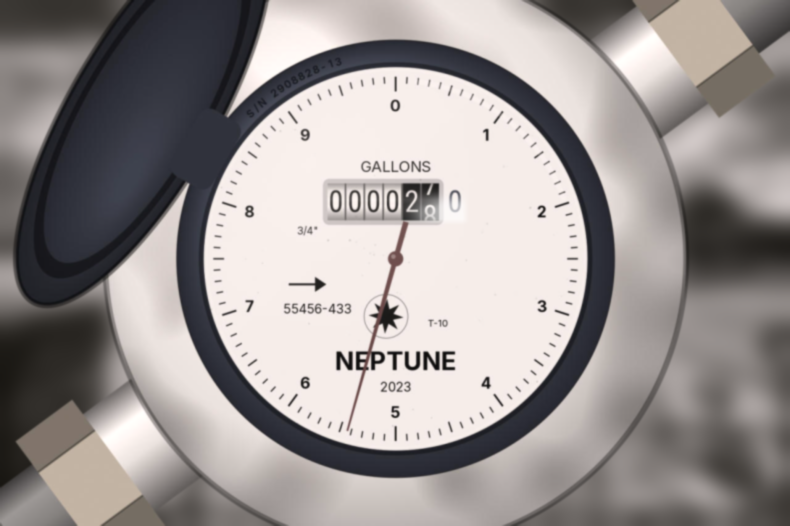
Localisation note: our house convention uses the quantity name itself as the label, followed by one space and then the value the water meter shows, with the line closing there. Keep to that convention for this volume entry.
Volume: 275.4 gal
